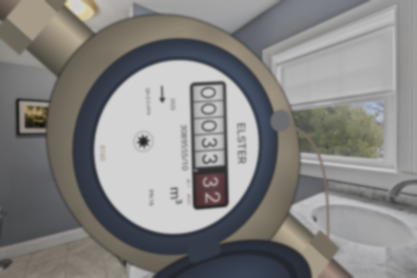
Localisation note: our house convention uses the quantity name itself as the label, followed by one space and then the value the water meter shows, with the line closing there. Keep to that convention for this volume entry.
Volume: 33.32 m³
